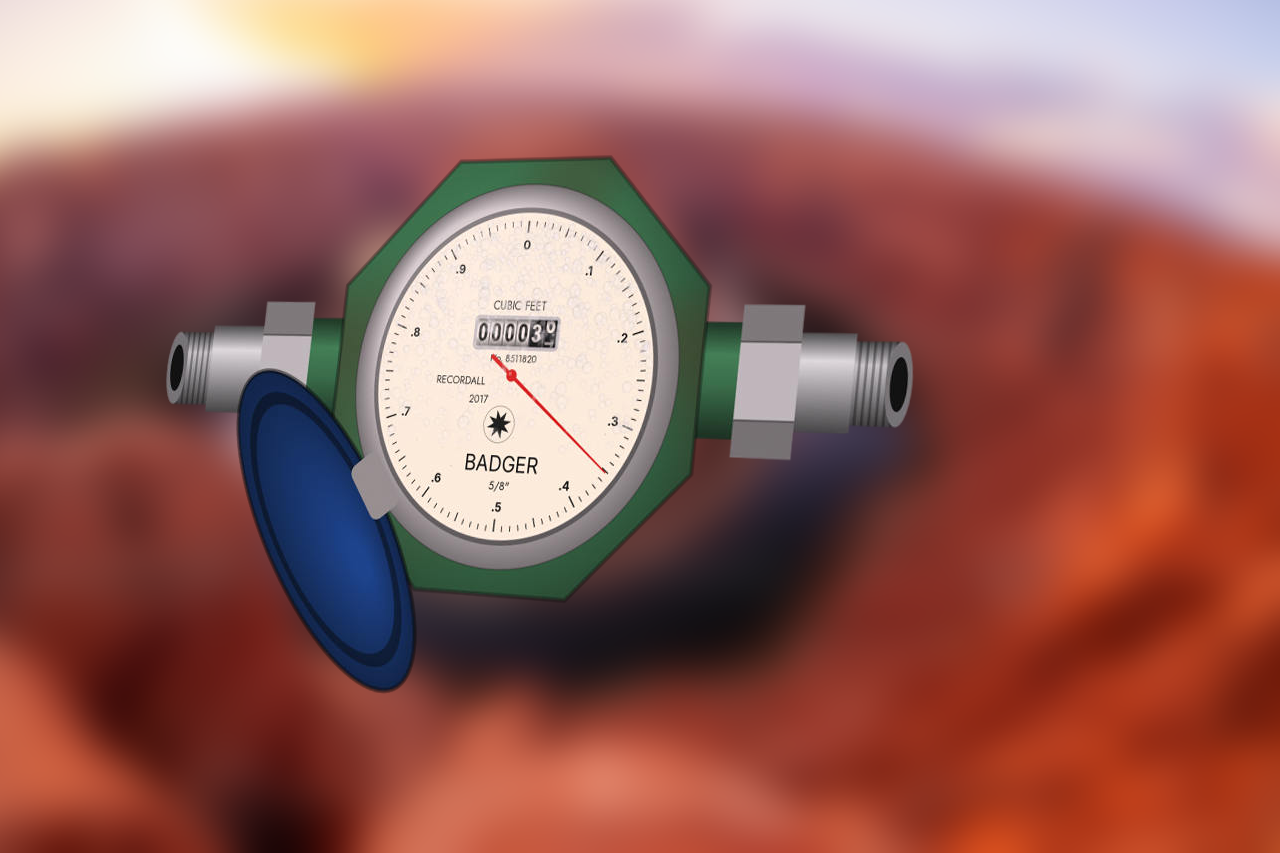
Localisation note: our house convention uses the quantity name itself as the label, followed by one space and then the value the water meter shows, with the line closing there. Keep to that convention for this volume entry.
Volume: 36.35 ft³
